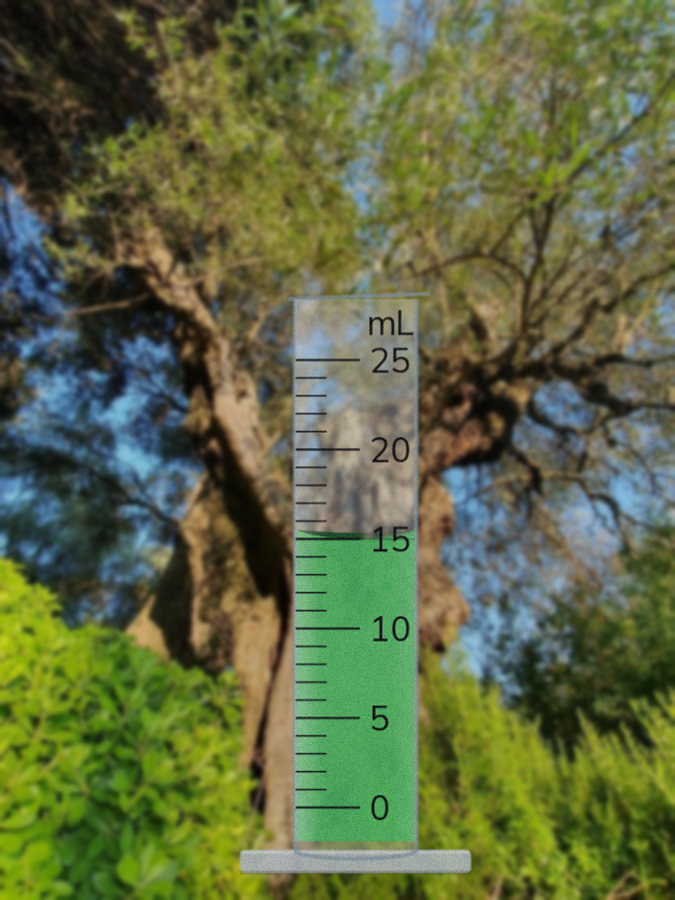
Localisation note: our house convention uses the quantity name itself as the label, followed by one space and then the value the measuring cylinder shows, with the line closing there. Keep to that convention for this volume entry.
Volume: 15 mL
